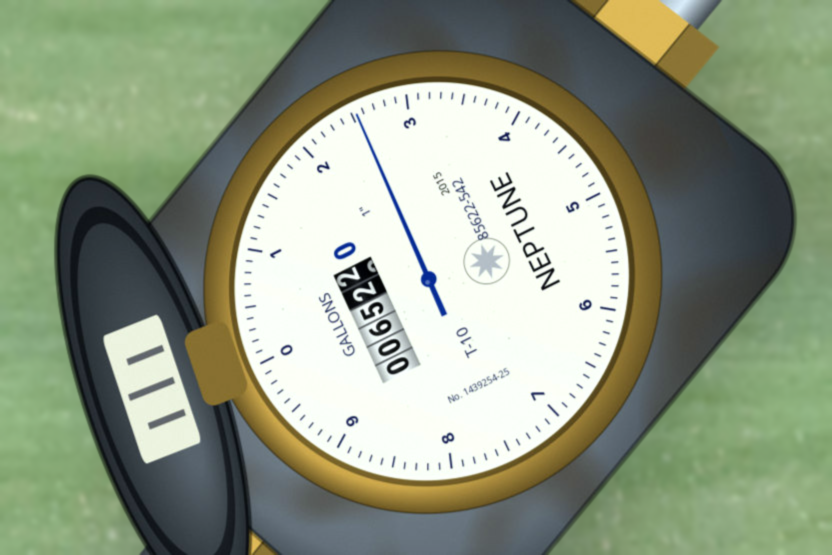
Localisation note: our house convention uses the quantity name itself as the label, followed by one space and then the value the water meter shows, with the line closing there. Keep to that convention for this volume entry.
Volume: 65222.5 gal
